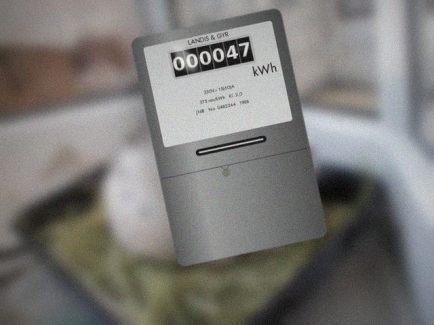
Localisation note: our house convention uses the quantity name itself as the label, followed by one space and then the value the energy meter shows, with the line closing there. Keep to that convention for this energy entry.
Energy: 47 kWh
